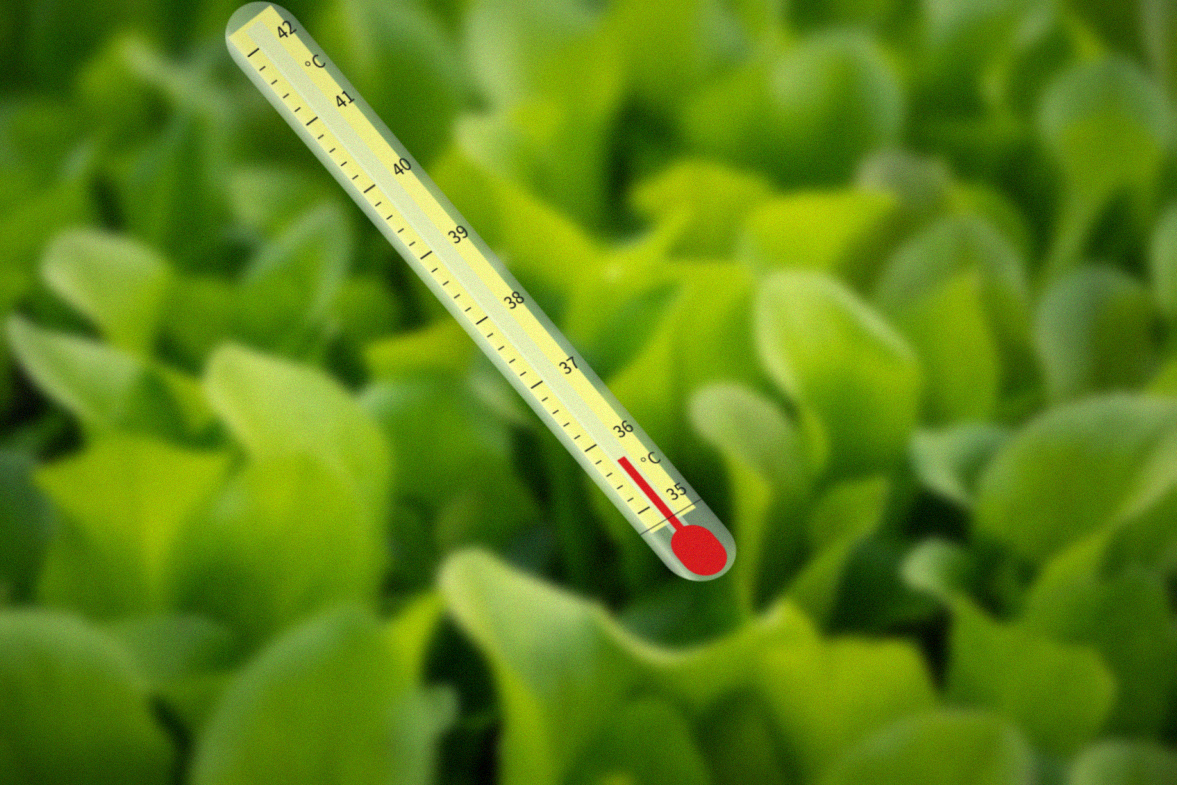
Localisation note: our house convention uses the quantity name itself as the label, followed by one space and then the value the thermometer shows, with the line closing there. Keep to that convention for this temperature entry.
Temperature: 35.7 °C
